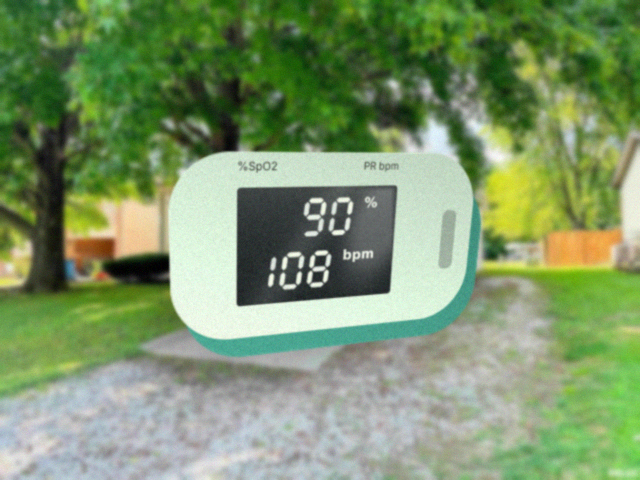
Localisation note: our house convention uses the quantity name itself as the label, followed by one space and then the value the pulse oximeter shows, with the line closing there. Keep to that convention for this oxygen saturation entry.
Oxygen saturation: 90 %
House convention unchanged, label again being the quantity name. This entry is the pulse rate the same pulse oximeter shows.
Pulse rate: 108 bpm
